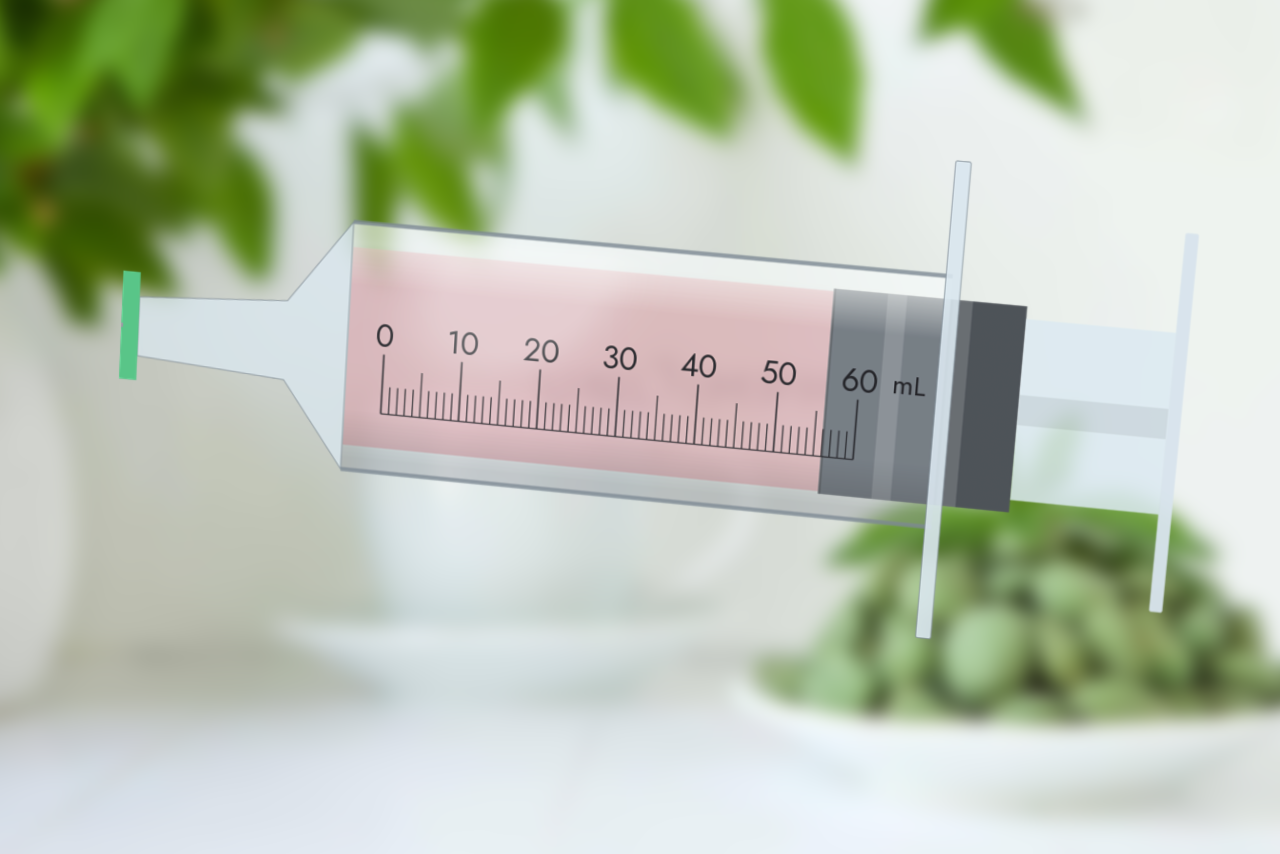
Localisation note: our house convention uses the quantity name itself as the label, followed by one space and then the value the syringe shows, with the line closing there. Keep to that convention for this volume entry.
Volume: 56 mL
